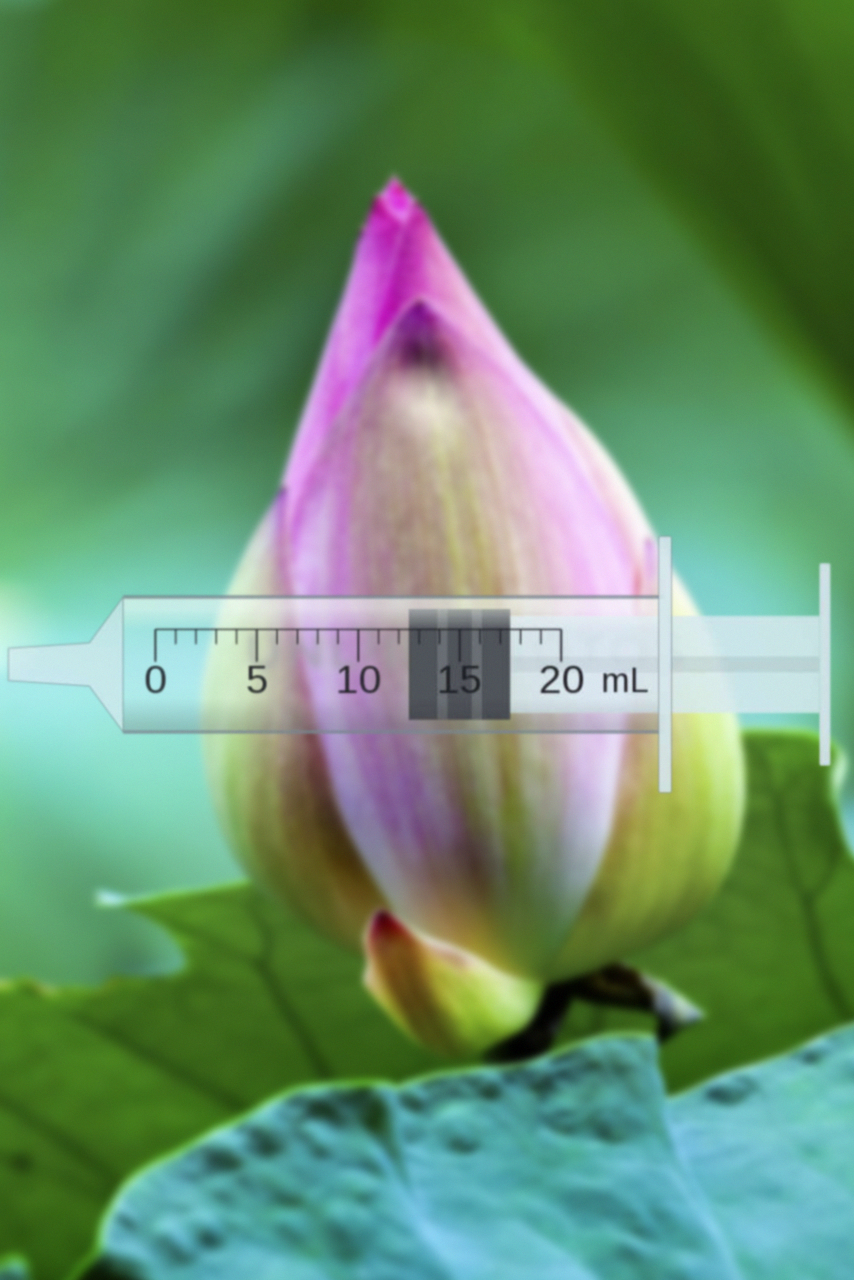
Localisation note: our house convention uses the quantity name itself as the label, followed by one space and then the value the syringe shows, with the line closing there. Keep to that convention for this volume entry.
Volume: 12.5 mL
